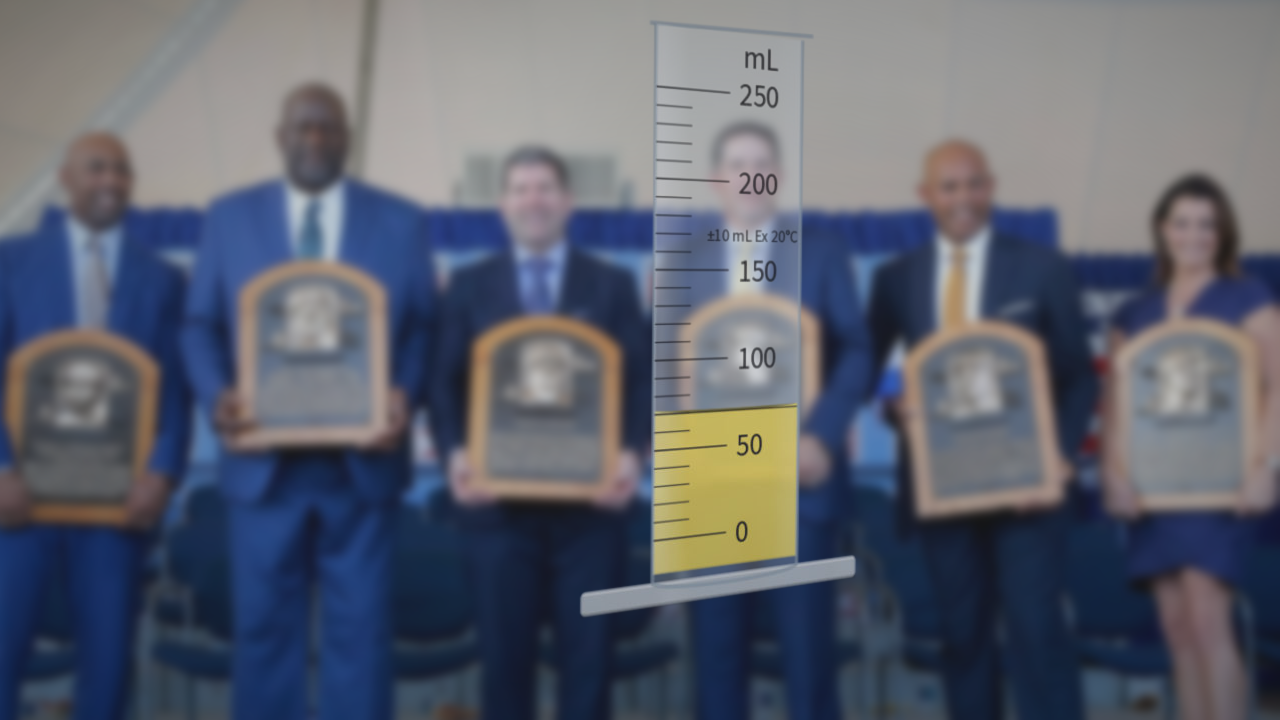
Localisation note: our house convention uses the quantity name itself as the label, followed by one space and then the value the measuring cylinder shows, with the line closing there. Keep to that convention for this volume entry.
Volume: 70 mL
